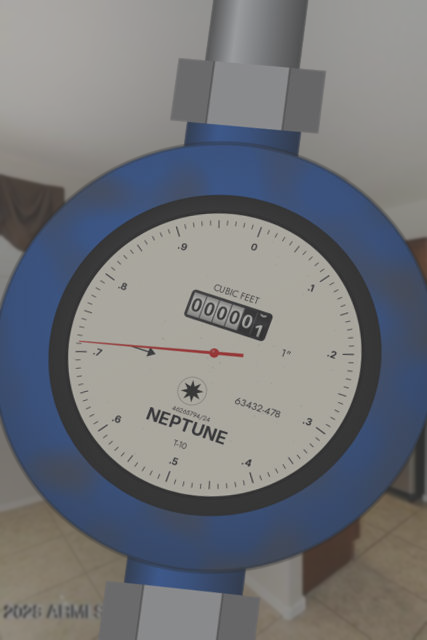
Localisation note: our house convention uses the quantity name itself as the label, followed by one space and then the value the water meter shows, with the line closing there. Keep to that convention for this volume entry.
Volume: 0.71 ft³
